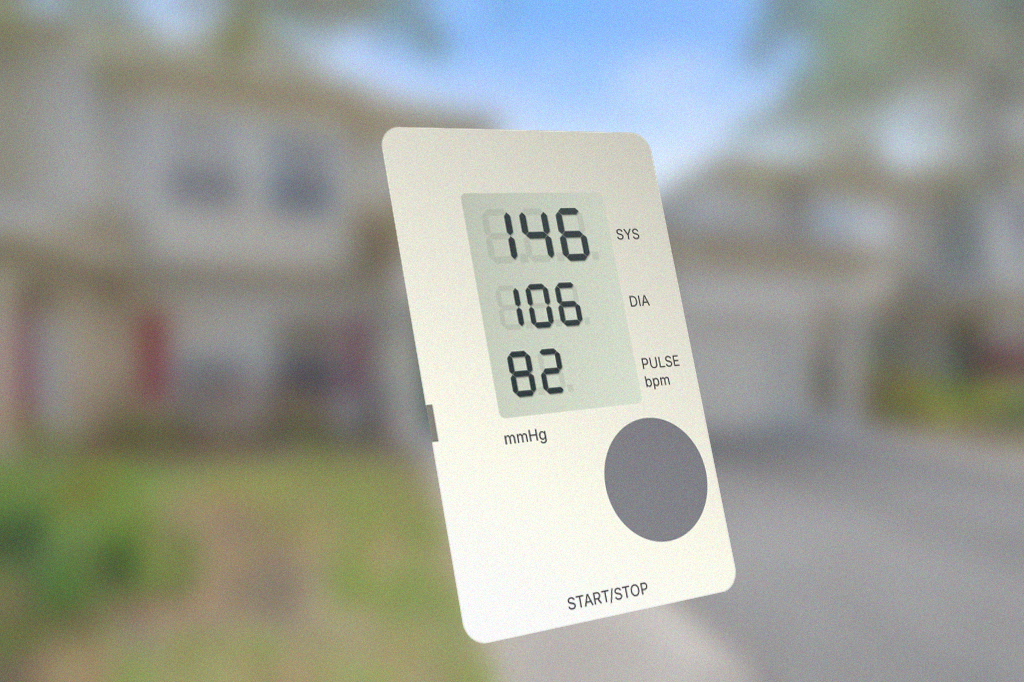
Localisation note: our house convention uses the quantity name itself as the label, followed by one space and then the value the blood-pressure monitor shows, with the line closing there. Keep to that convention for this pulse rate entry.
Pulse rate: 82 bpm
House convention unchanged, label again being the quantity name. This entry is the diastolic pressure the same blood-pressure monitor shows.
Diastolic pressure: 106 mmHg
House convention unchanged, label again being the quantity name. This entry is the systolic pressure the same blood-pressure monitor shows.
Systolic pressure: 146 mmHg
